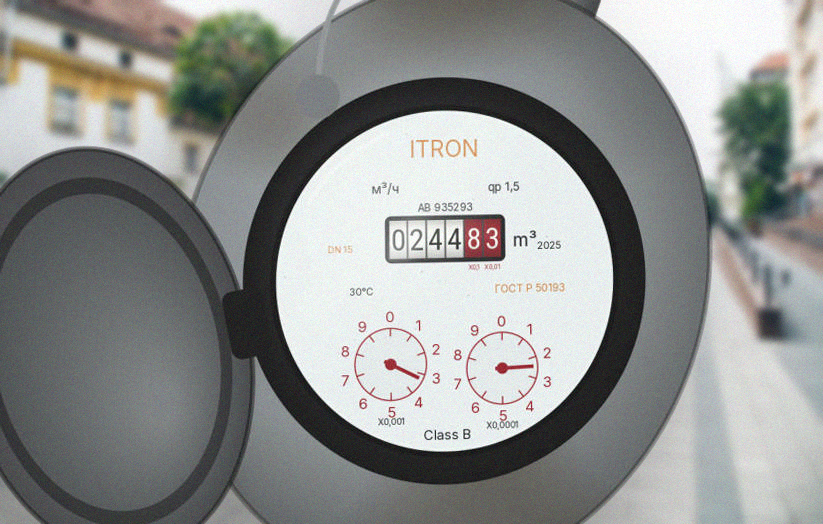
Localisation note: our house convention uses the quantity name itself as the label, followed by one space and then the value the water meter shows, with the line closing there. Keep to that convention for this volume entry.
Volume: 244.8332 m³
